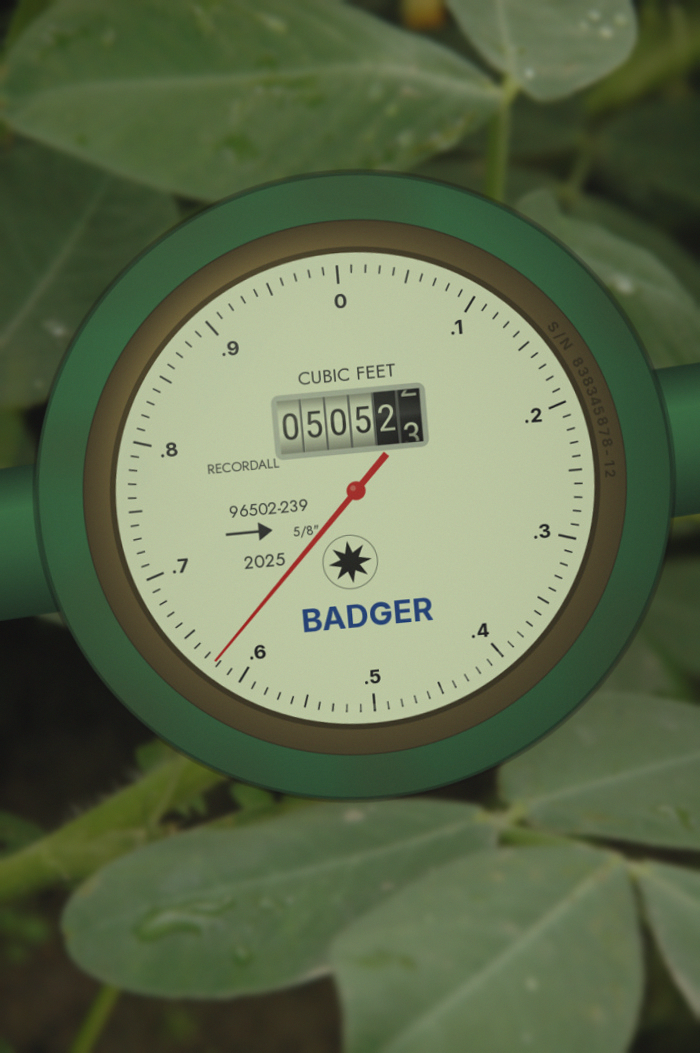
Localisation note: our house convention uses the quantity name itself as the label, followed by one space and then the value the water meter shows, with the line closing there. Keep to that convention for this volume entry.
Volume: 50522.62 ft³
